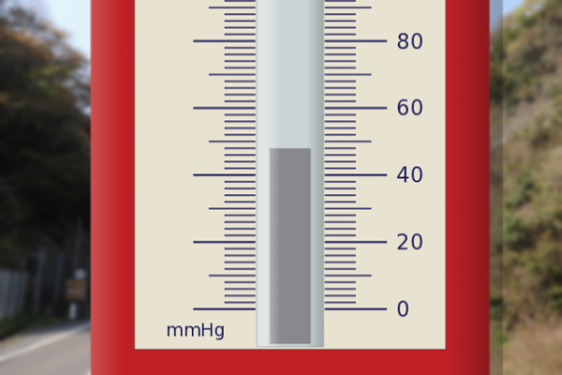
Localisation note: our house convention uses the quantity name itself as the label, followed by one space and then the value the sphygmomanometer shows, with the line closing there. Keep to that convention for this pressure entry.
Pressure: 48 mmHg
